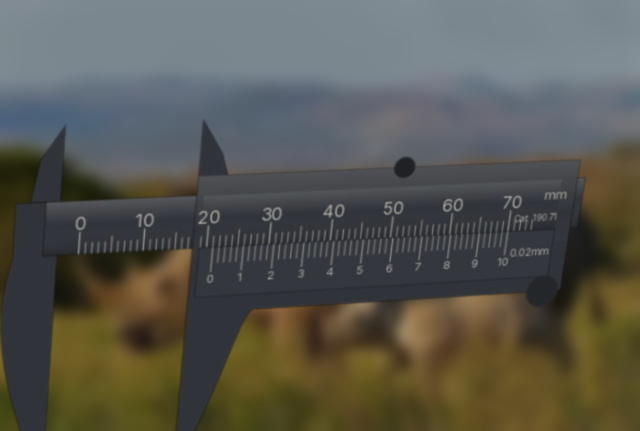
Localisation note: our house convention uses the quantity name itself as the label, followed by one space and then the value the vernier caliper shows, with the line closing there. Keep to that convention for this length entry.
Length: 21.0 mm
